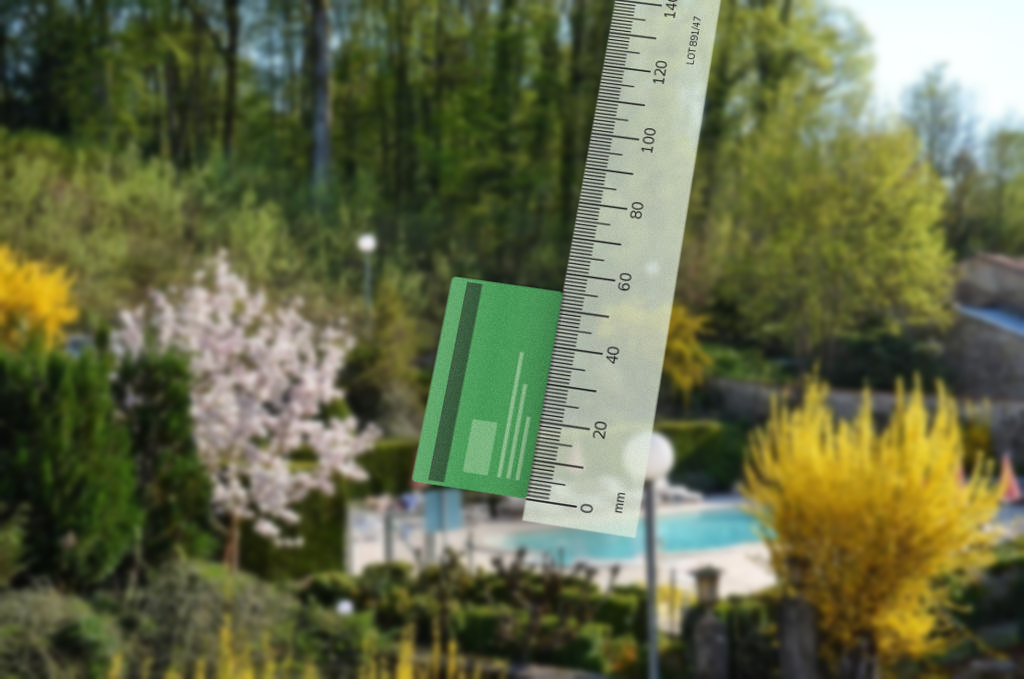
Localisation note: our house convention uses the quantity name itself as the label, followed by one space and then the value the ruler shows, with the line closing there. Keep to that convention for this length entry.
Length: 55 mm
